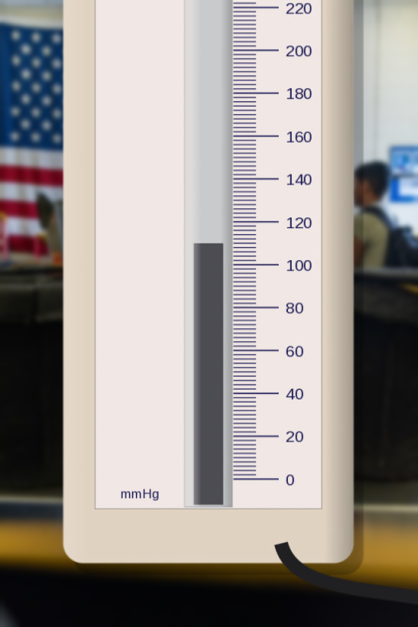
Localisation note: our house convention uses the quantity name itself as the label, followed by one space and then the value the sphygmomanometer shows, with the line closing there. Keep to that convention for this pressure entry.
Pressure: 110 mmHg
